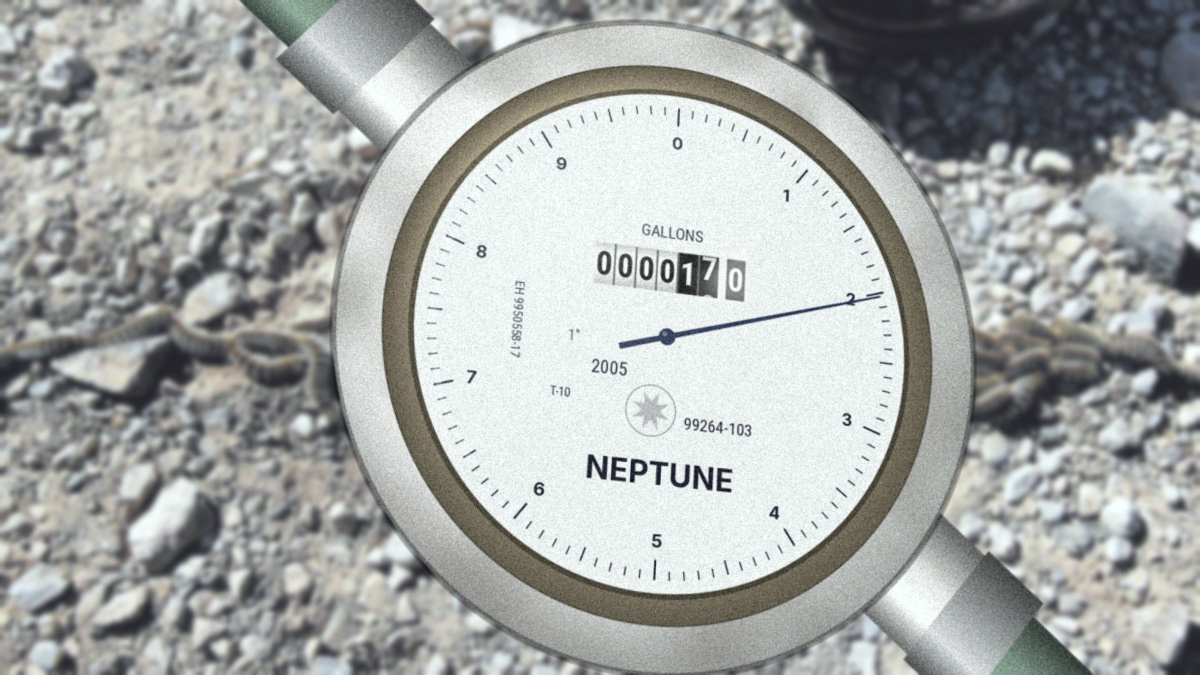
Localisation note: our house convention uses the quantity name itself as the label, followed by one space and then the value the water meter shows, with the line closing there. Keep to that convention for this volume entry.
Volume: 172.0 gal
